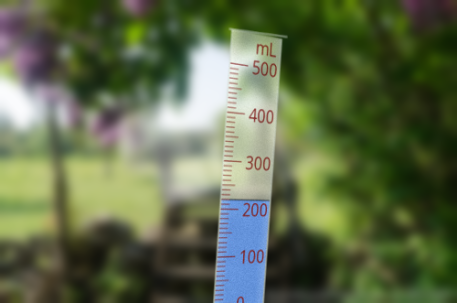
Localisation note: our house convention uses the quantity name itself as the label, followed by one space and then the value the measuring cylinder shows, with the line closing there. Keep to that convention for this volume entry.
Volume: 220 mL
